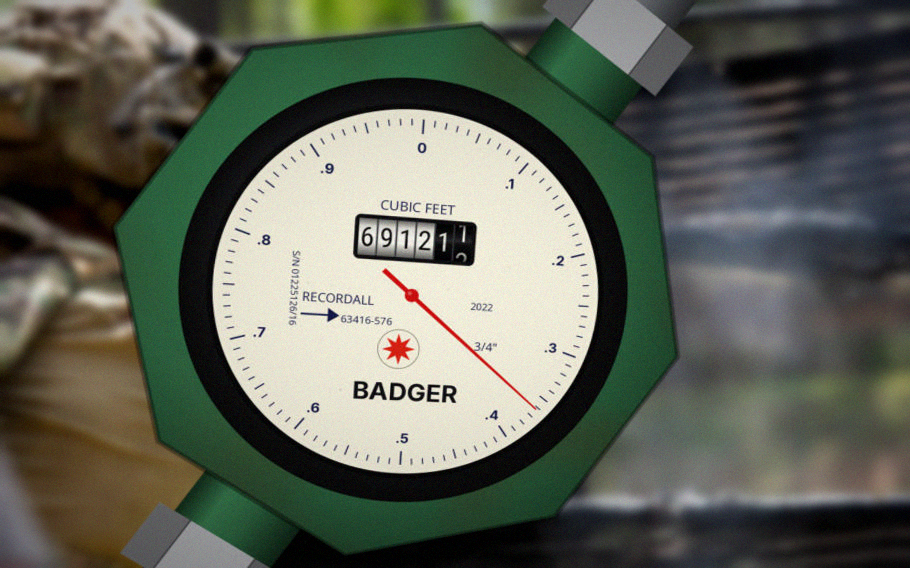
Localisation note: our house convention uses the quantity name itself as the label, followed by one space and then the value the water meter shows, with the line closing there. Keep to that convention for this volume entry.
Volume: 691211.36 ft³
